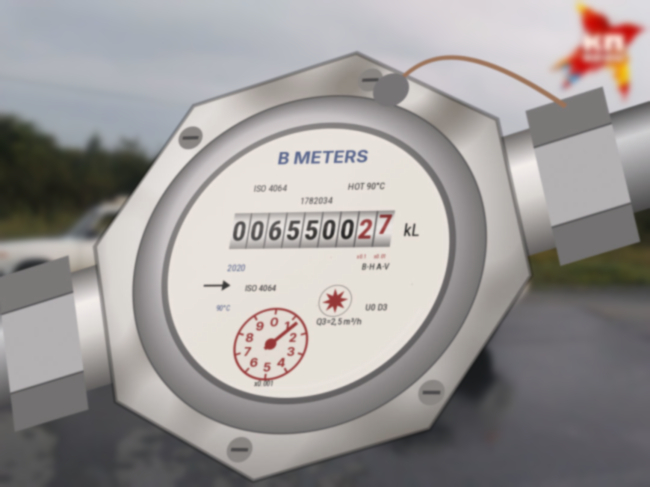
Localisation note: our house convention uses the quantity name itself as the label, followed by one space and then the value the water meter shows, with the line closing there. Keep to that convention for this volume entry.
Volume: 65500.271 kL
